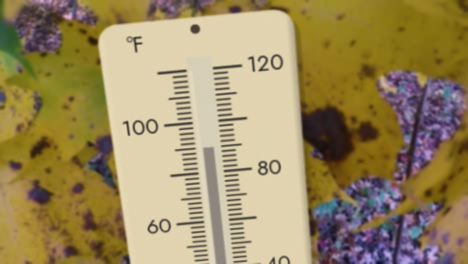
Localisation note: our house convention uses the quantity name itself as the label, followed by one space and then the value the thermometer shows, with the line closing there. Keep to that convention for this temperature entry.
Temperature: 90 °F
